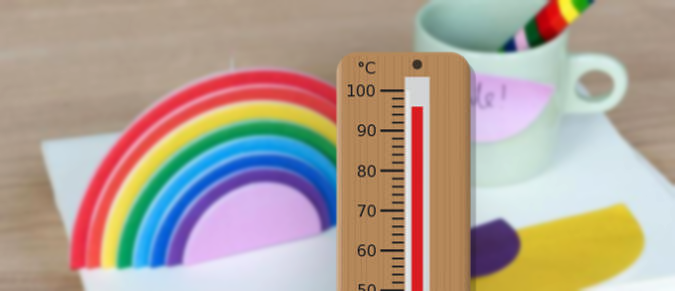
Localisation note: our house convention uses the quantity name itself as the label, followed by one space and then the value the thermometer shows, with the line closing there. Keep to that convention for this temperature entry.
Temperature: 96 °C
